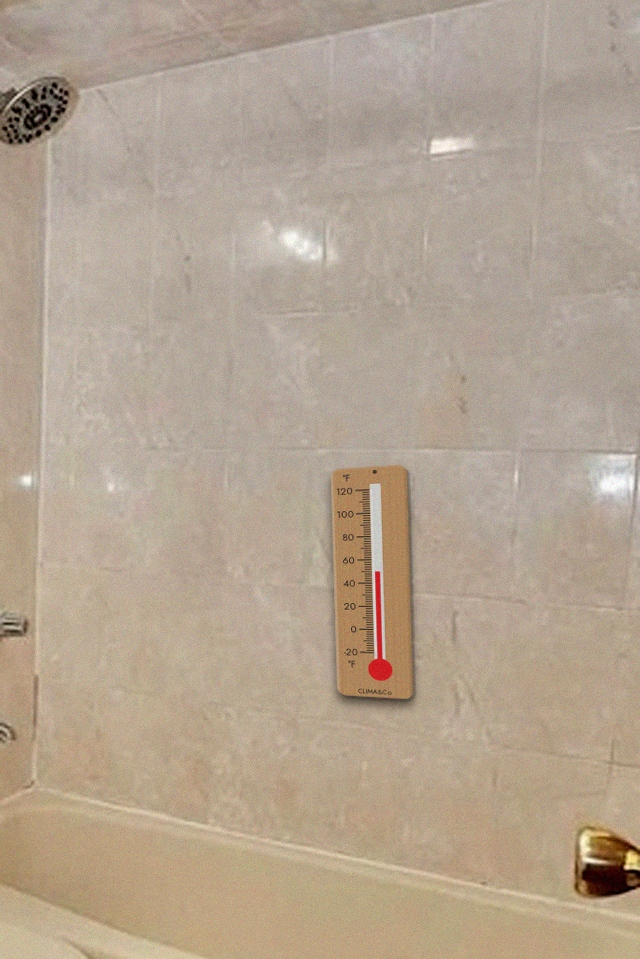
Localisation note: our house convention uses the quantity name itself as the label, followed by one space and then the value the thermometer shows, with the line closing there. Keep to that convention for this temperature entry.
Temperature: 50 °F
